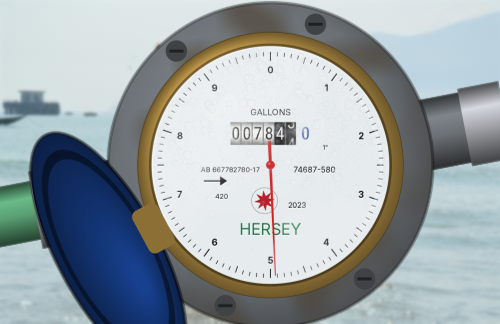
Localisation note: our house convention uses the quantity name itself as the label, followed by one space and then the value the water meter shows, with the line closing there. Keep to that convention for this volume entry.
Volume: 78434.9 gal
